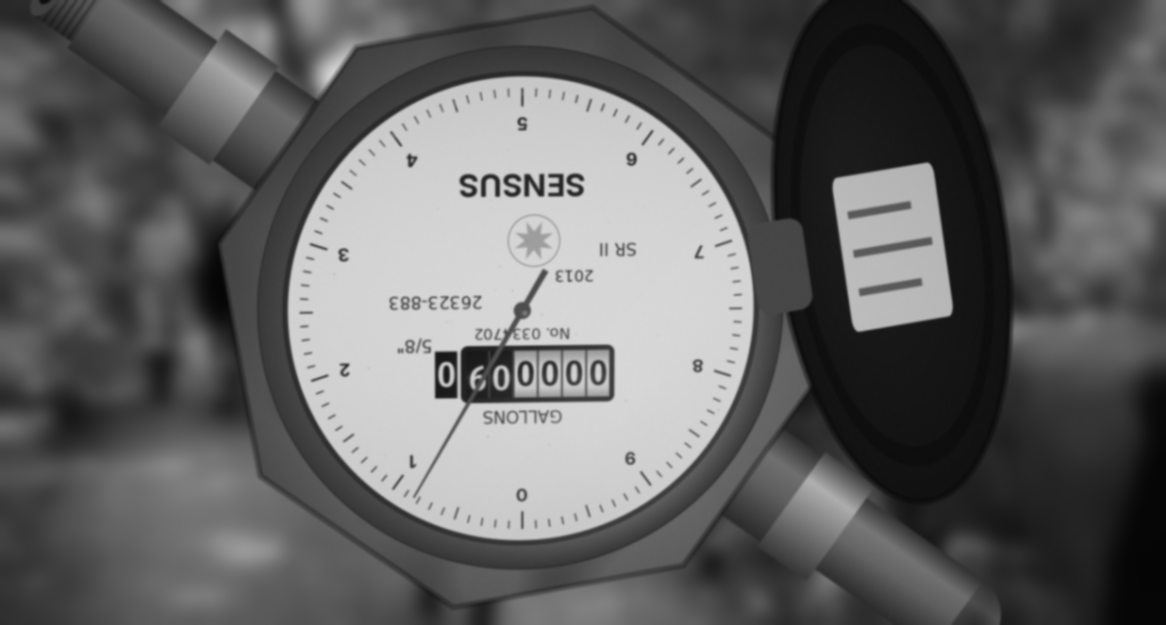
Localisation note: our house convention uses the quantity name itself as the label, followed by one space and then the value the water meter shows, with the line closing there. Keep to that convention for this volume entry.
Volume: 90.8 gal
